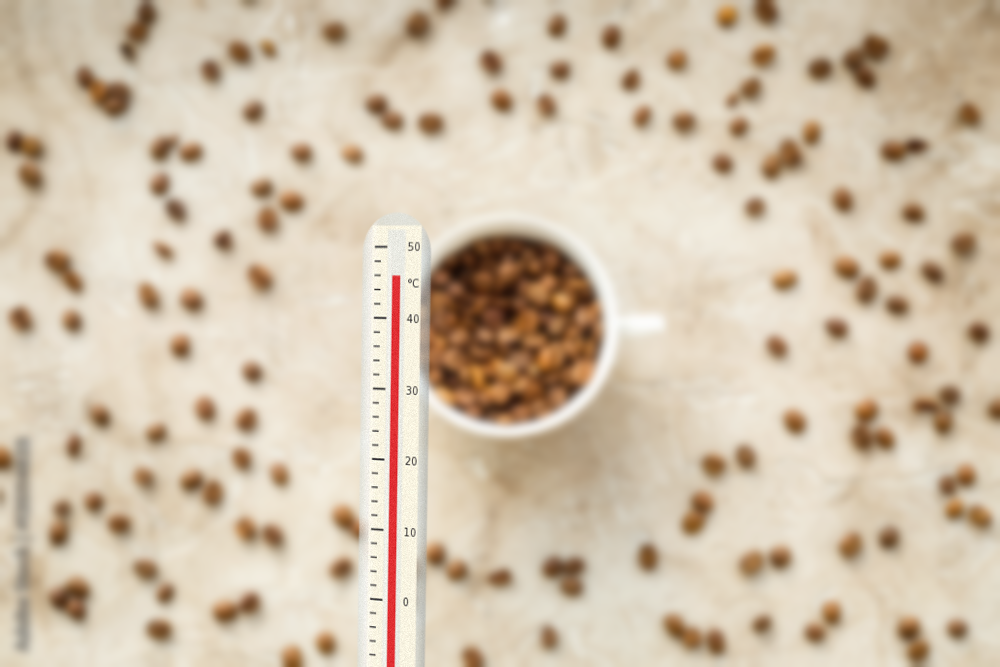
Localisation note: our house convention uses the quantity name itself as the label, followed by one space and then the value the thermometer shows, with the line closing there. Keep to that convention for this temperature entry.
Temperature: 46 °C
